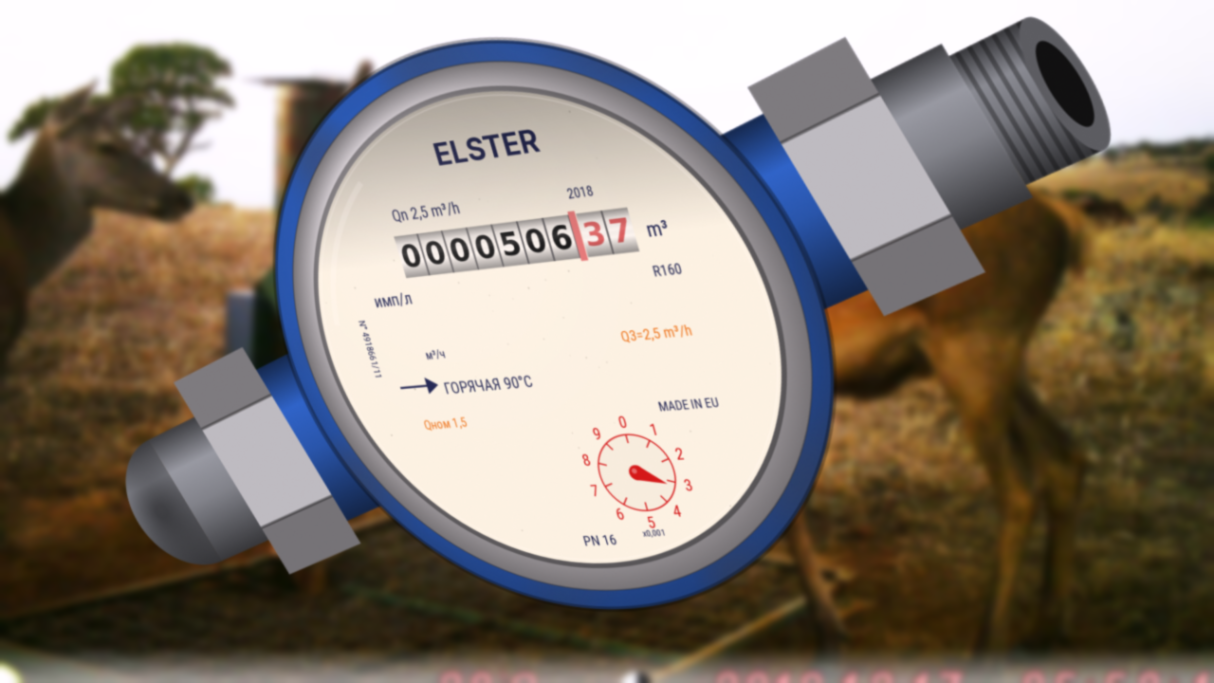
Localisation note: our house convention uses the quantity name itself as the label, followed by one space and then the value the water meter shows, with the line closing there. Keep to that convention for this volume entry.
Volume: 506.373 m³
